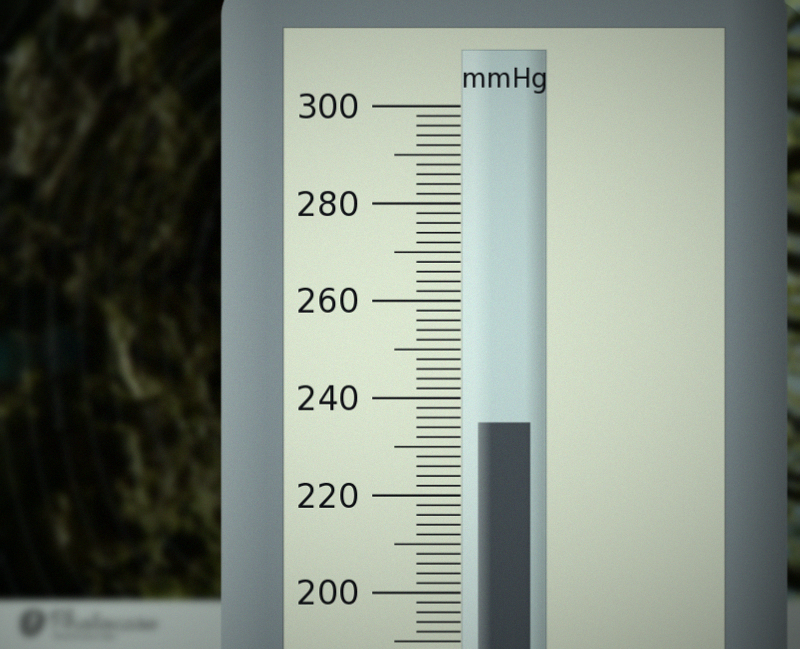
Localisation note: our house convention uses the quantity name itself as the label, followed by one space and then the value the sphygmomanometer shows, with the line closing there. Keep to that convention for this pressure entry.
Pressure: 235 mmHg
